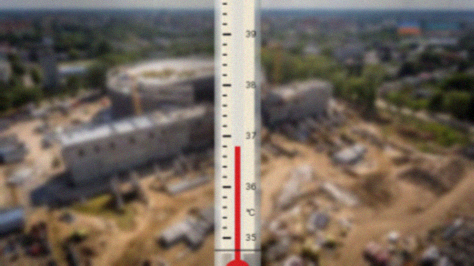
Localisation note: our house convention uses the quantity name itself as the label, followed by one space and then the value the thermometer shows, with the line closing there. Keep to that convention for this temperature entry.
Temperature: 36.8 °C
